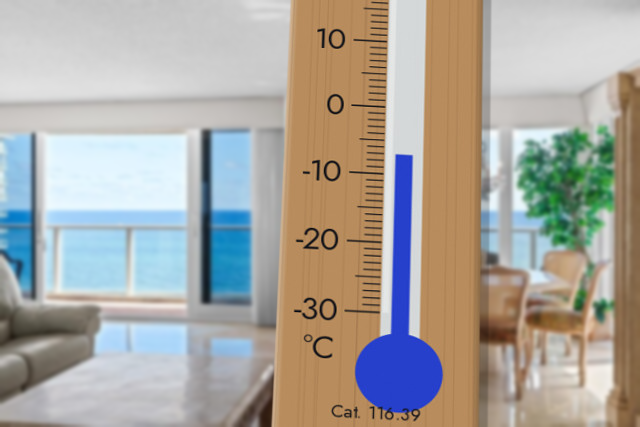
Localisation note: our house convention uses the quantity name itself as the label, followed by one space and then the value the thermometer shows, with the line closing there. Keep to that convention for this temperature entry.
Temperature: -7 °C
